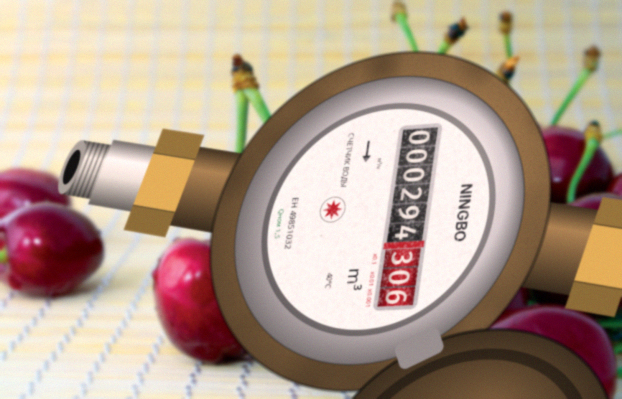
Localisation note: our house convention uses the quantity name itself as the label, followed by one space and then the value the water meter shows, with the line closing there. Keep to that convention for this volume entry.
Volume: 294.306 m³
